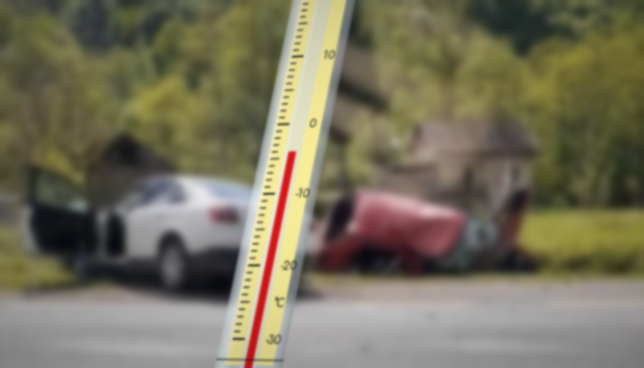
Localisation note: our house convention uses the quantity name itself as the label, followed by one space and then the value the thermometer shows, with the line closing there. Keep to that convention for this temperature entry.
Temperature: -4 °C
